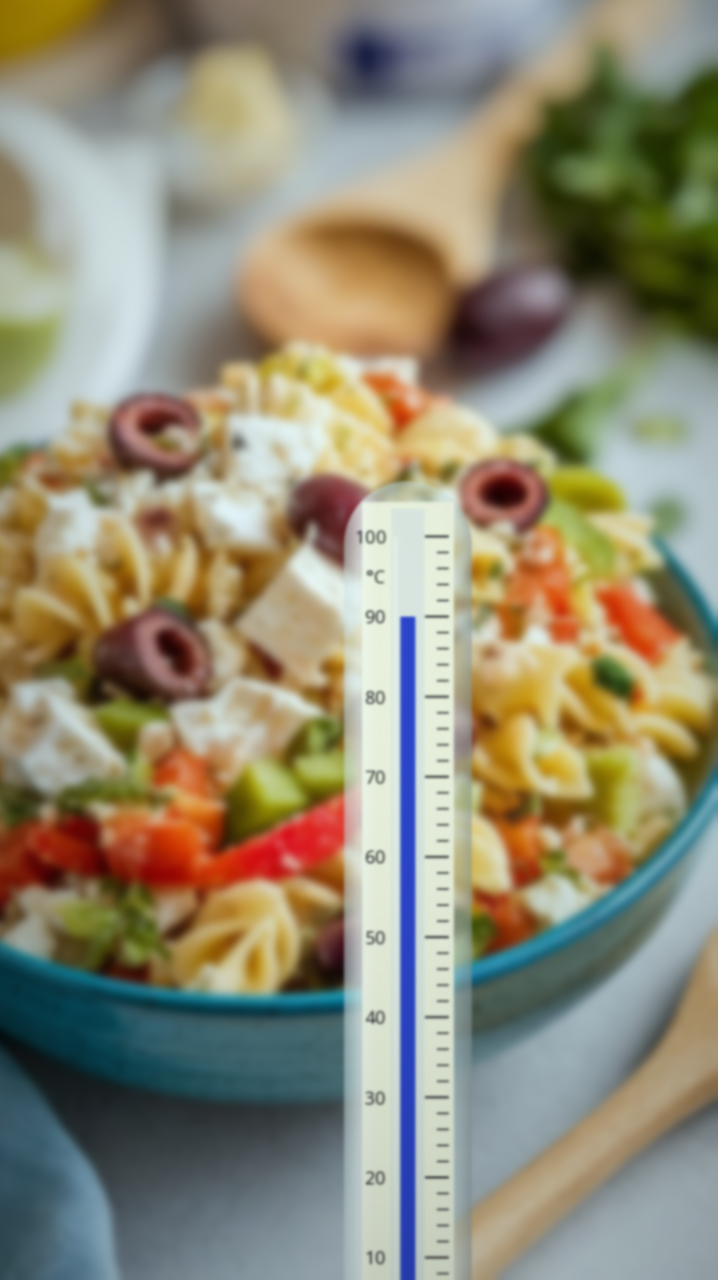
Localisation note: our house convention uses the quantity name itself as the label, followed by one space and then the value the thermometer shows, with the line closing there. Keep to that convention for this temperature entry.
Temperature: 90 °C
